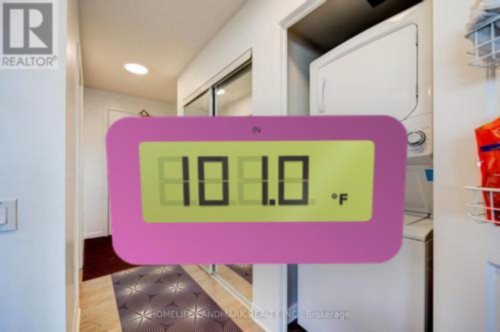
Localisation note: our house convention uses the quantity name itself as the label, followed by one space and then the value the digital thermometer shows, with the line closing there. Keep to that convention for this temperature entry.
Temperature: 101.0 °F
